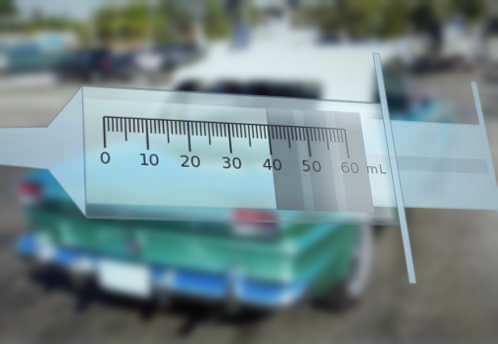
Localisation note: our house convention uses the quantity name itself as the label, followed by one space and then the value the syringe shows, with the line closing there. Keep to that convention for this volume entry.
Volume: 40 mL
